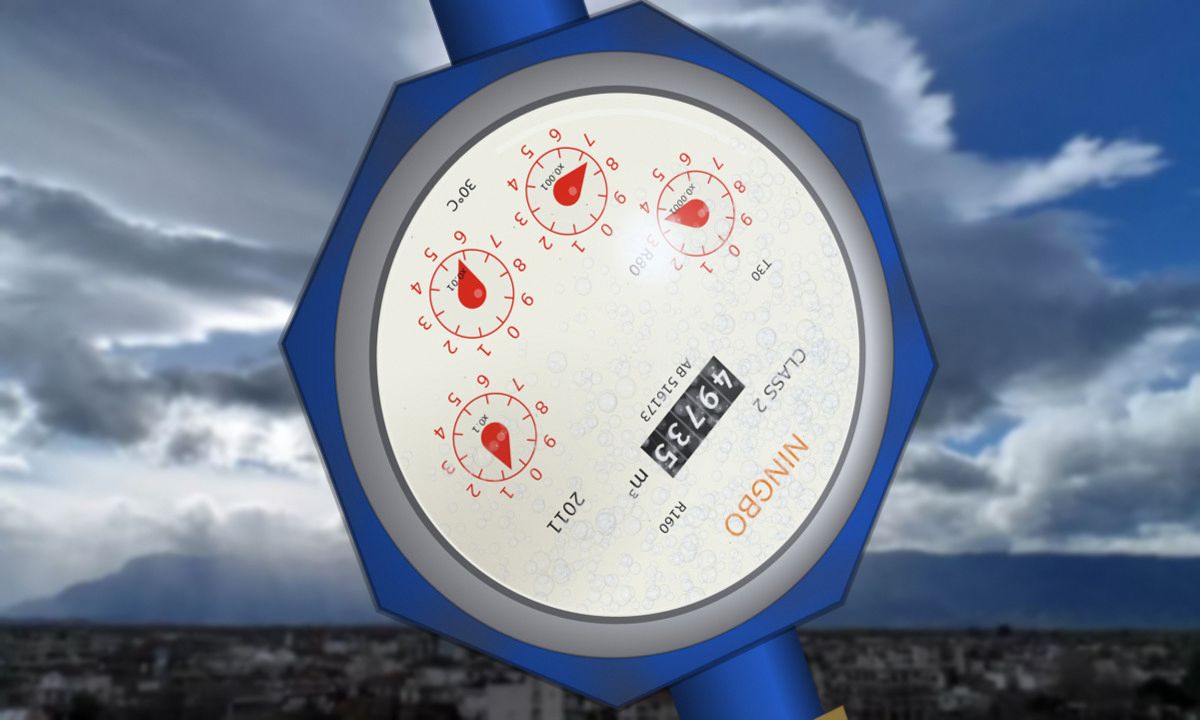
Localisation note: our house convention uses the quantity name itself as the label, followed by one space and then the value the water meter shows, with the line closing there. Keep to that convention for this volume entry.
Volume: 49735.0573 m³
